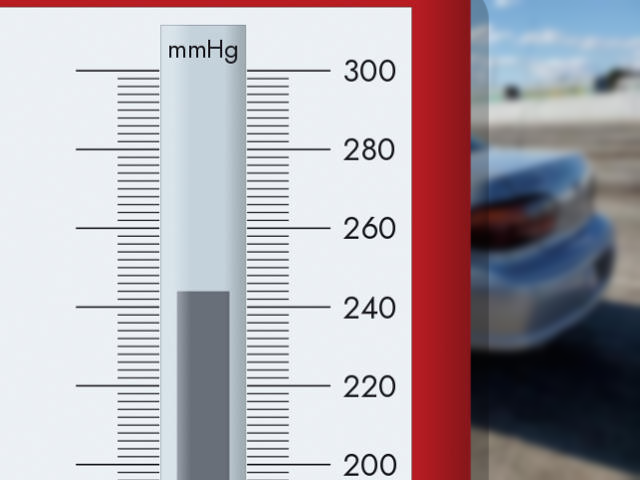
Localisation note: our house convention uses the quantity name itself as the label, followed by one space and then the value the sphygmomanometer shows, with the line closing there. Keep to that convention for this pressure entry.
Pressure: 244 mmHg
